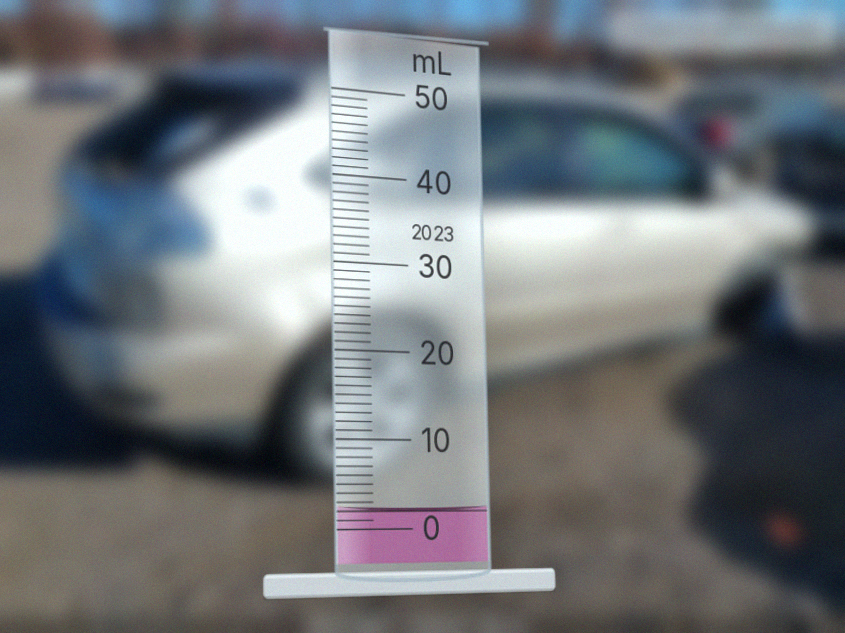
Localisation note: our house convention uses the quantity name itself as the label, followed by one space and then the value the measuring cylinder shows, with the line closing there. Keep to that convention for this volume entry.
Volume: 2 mL
